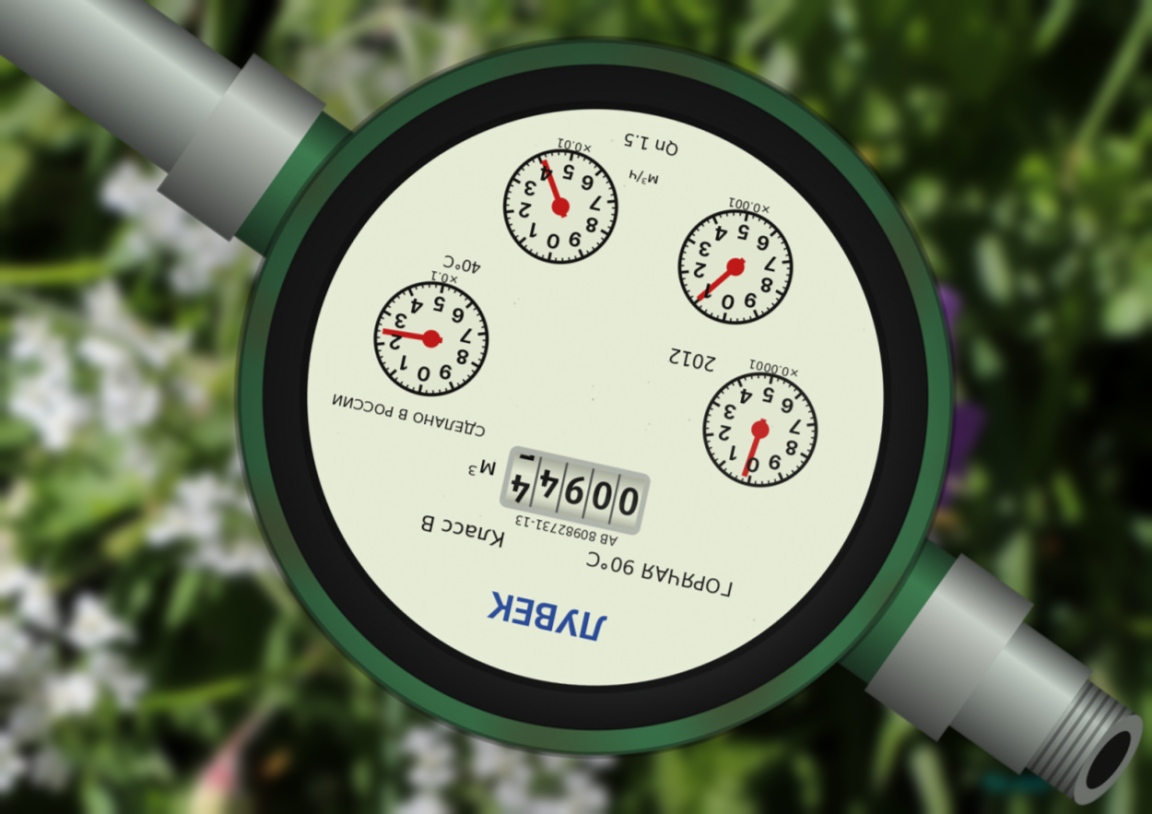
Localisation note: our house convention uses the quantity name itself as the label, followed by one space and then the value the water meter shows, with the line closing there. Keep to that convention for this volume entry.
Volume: 944.2410 m³
